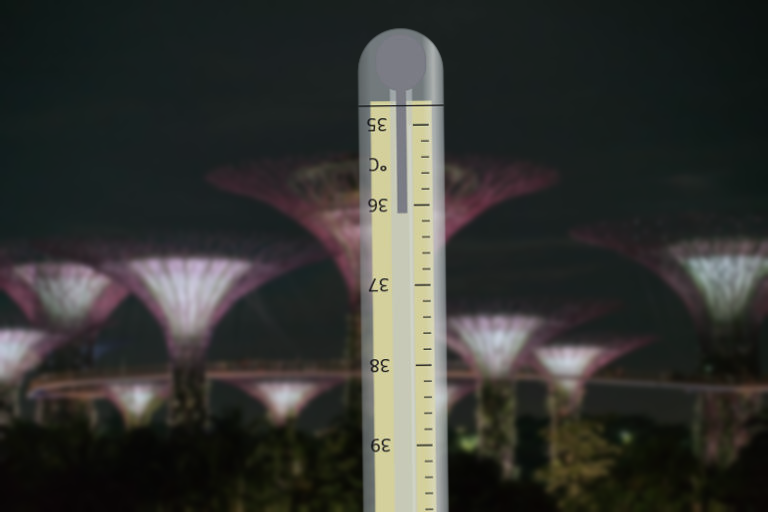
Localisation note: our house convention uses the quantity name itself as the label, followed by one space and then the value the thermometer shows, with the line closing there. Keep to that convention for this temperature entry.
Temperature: 36.1 °C
